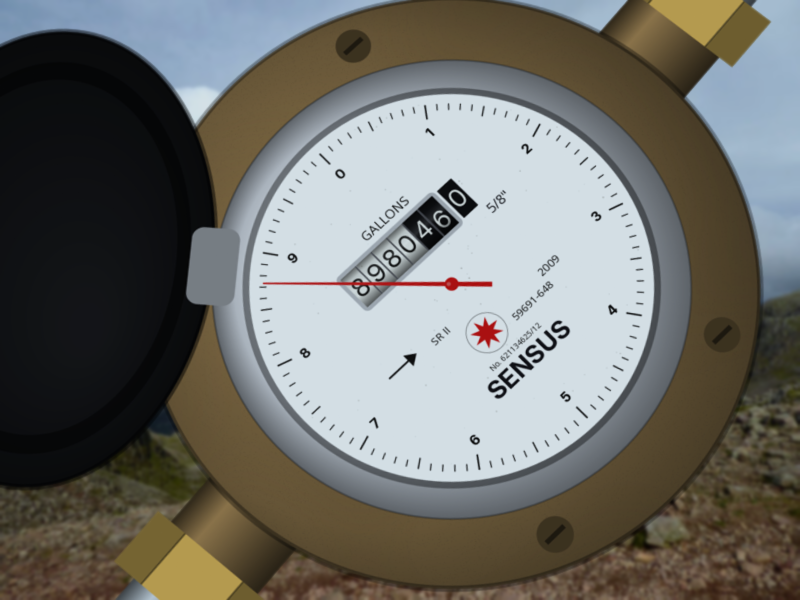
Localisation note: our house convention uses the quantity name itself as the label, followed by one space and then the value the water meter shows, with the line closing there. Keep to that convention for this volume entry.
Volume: 8980458.7 gal
